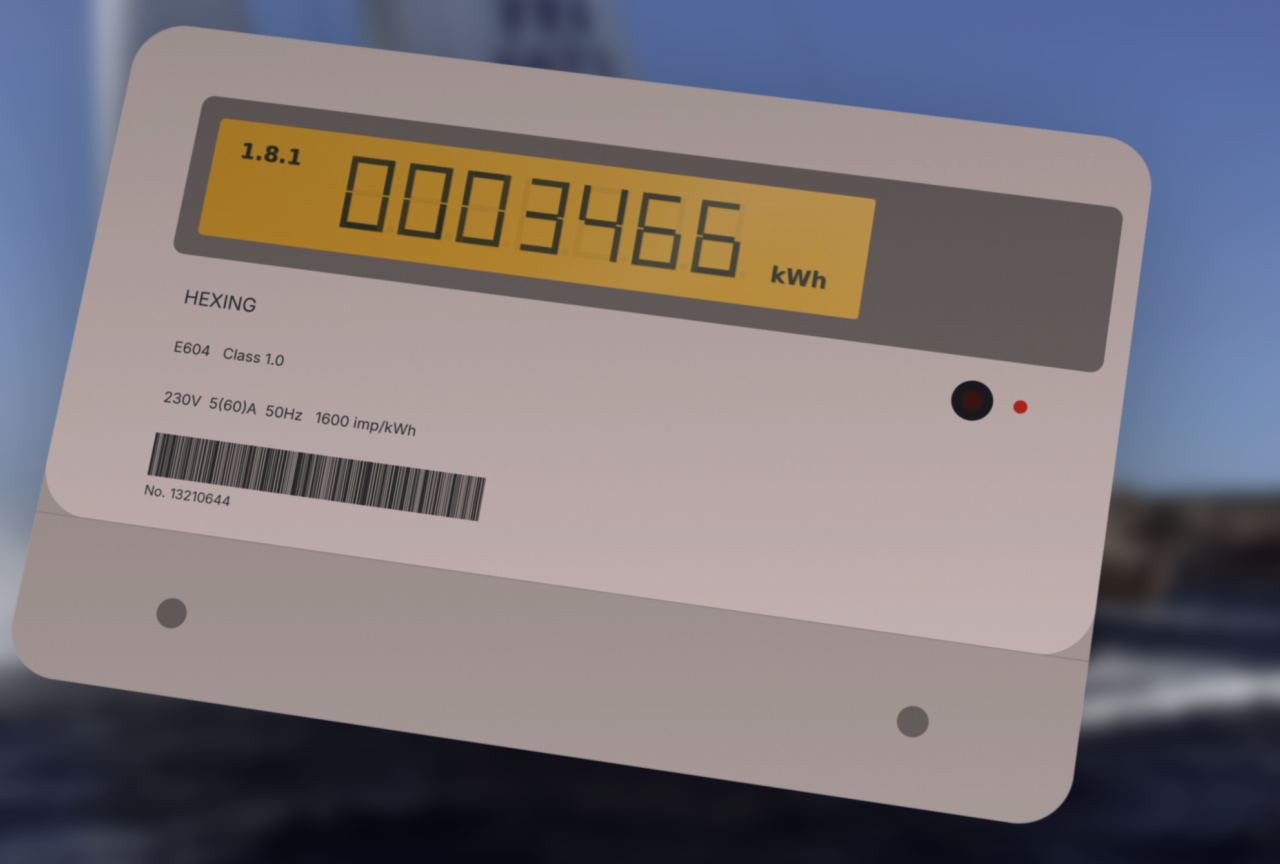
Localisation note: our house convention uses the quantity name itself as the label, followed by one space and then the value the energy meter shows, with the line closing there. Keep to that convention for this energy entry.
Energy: 3466 kWh
